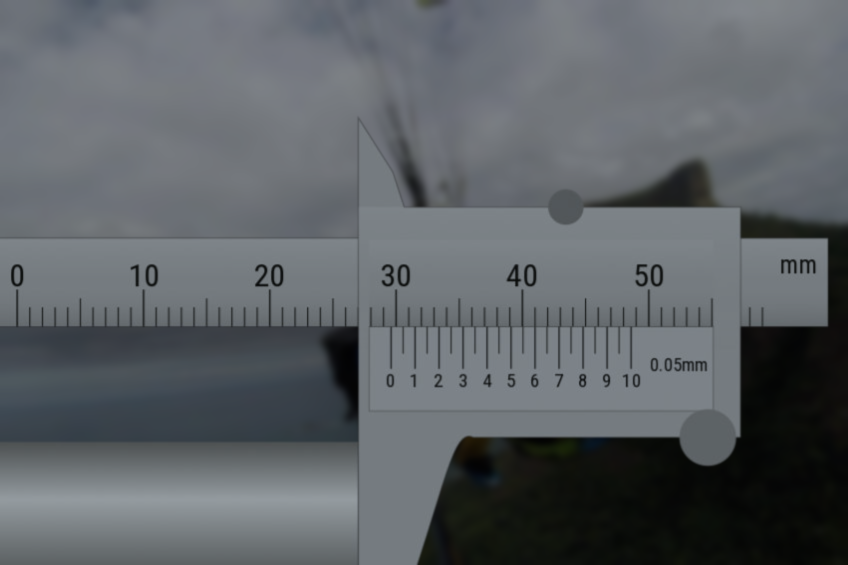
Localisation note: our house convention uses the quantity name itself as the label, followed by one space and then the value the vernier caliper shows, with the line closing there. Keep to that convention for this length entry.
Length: 29.6 mm
